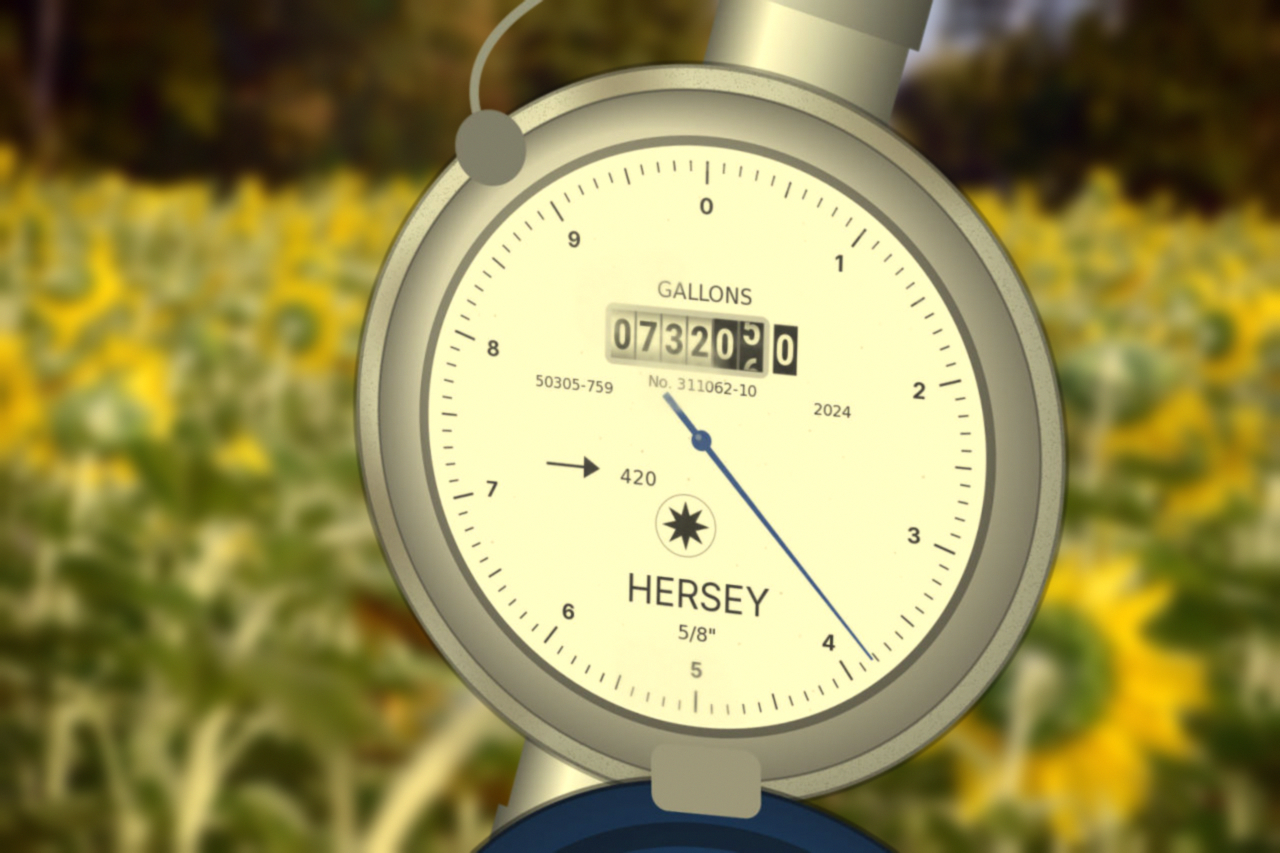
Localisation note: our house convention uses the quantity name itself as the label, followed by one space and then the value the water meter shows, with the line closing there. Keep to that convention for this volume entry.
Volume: 732053.8 gal
